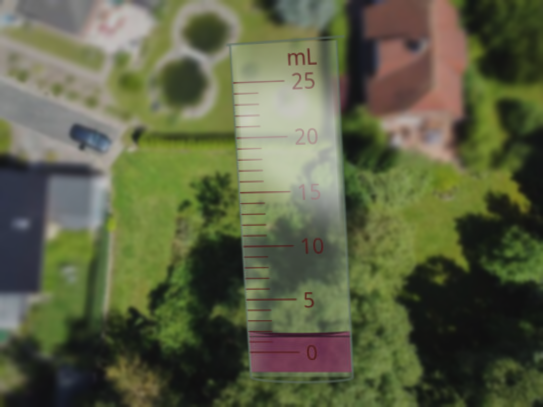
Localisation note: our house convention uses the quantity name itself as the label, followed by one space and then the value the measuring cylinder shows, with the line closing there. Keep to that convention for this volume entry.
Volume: 1.5 mL
